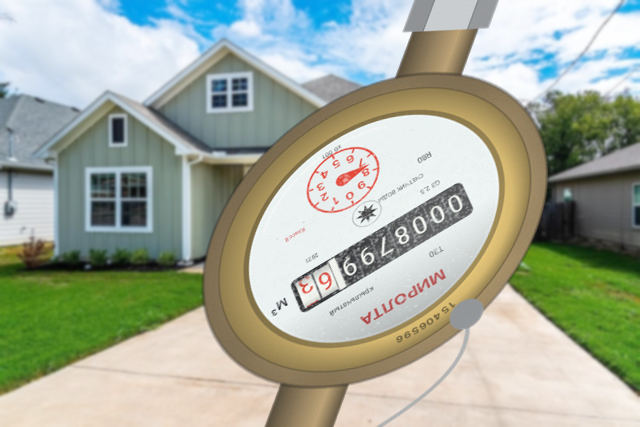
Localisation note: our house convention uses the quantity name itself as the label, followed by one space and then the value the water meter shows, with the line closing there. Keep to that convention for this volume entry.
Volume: 8799.627 m³
